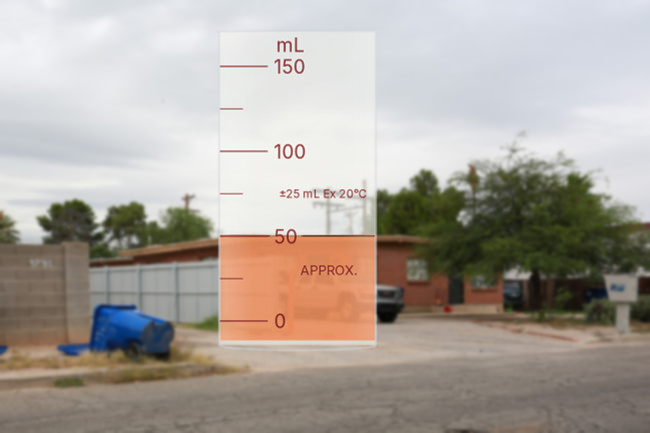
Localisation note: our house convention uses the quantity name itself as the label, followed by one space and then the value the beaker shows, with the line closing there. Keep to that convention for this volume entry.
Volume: 50 mL
